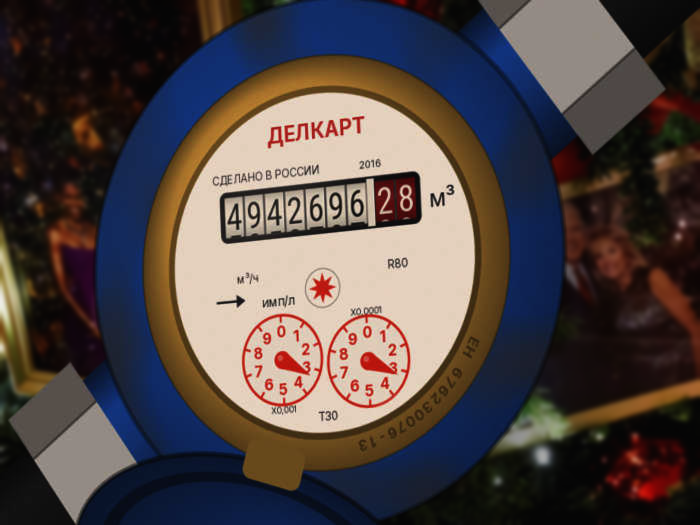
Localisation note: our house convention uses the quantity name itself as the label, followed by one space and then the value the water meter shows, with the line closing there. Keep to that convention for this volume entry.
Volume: 4942696.2833 m³
